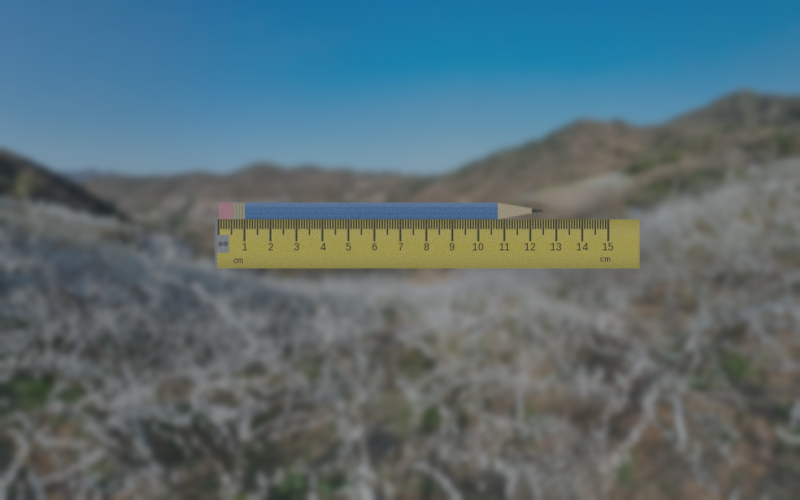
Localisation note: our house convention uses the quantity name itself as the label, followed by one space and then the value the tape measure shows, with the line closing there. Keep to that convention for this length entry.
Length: 12.5 cm
